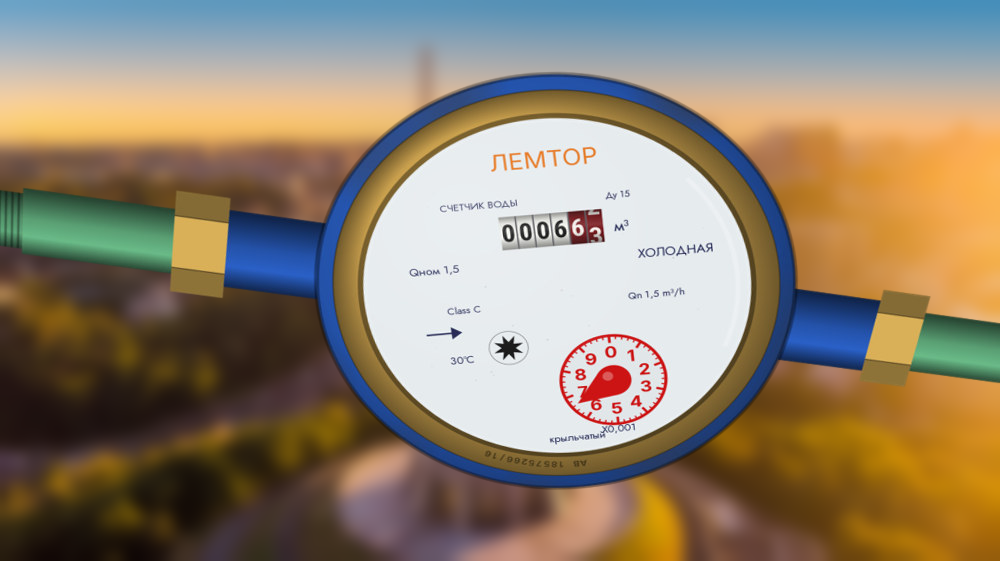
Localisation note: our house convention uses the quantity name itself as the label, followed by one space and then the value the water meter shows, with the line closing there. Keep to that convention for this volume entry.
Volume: 6.626 m³
